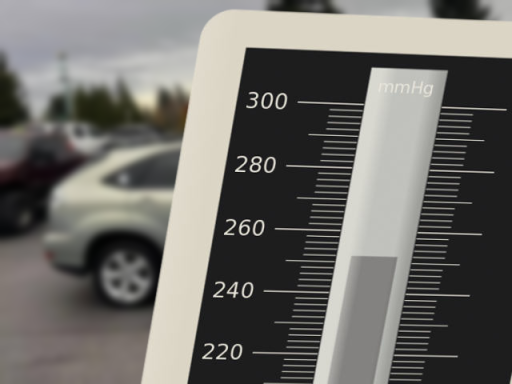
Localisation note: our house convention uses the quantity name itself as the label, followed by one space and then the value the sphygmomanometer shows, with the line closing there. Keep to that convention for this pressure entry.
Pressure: 252 mmHg
